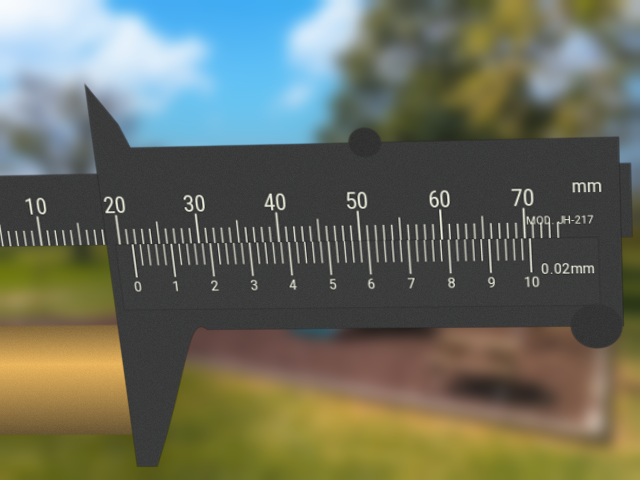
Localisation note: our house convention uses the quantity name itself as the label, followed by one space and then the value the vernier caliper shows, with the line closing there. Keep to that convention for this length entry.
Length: 21.6 mm
